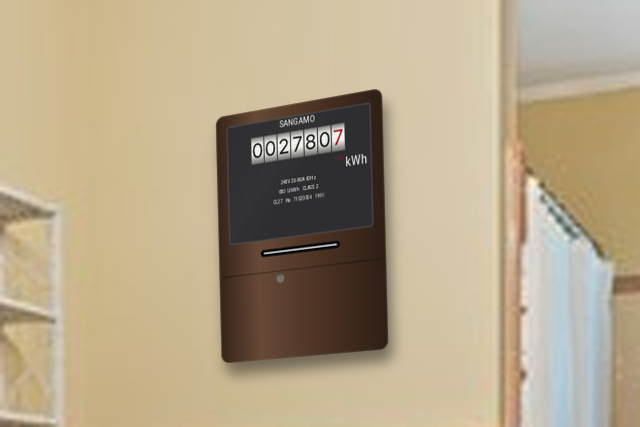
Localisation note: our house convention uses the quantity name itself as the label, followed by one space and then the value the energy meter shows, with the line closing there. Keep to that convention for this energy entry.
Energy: 2780.7 kWh
